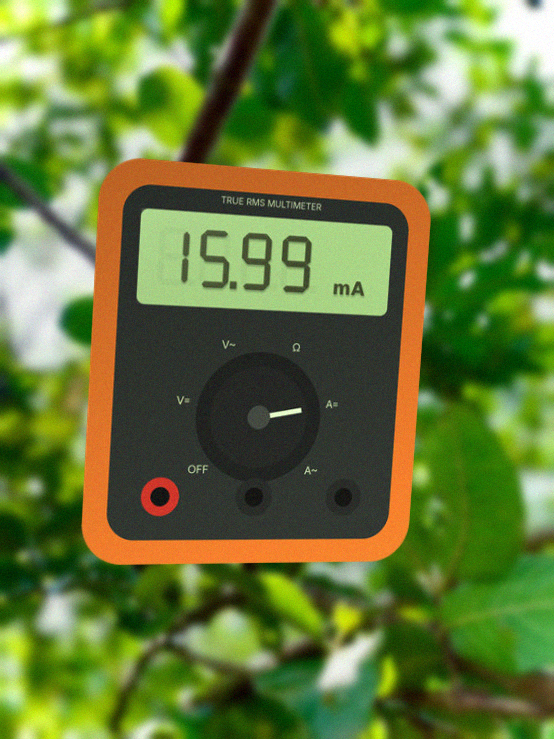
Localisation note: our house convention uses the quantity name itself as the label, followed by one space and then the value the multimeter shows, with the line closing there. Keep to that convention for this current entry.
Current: 15.99 mA
